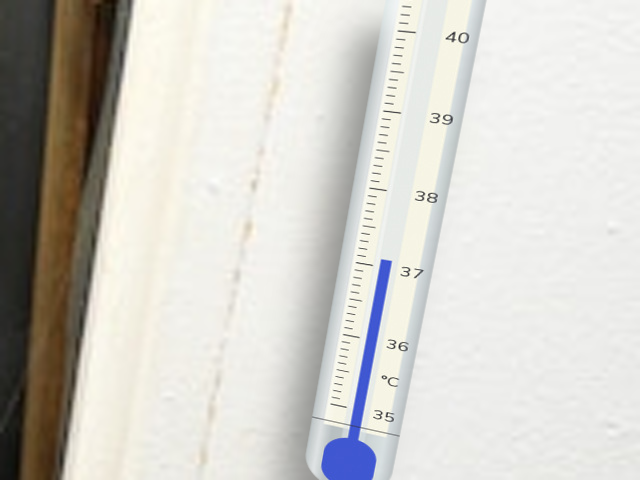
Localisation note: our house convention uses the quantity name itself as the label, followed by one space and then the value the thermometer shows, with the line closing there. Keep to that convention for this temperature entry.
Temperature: 37.1 °C
